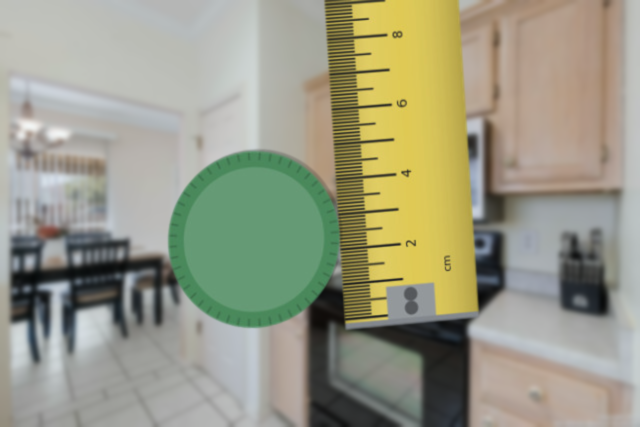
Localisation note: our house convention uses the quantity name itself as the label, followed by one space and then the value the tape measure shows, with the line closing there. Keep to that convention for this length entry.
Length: 5 cm
